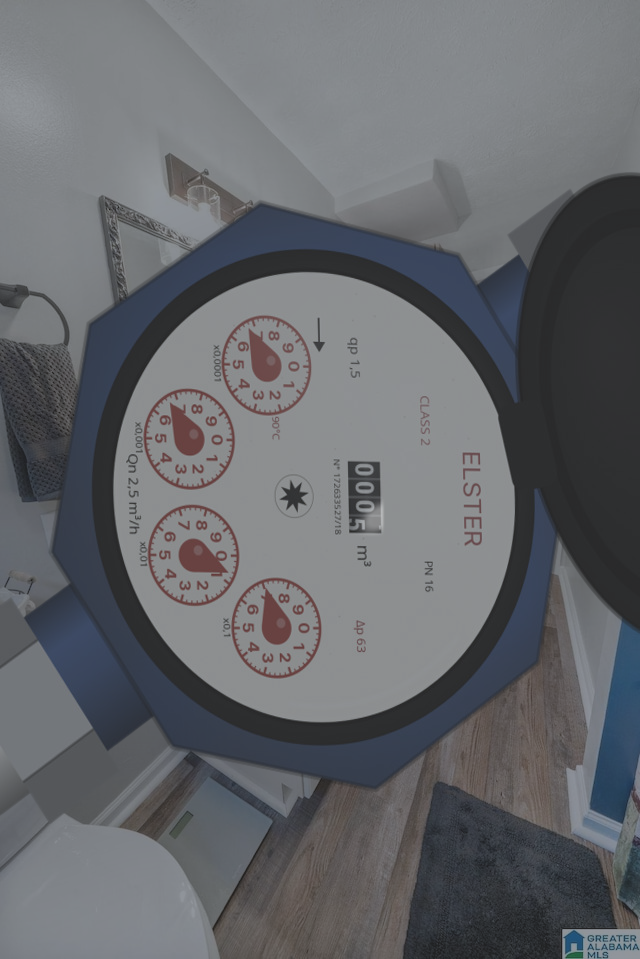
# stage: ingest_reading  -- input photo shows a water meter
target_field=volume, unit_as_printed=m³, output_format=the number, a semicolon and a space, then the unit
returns 4.7066; m³
